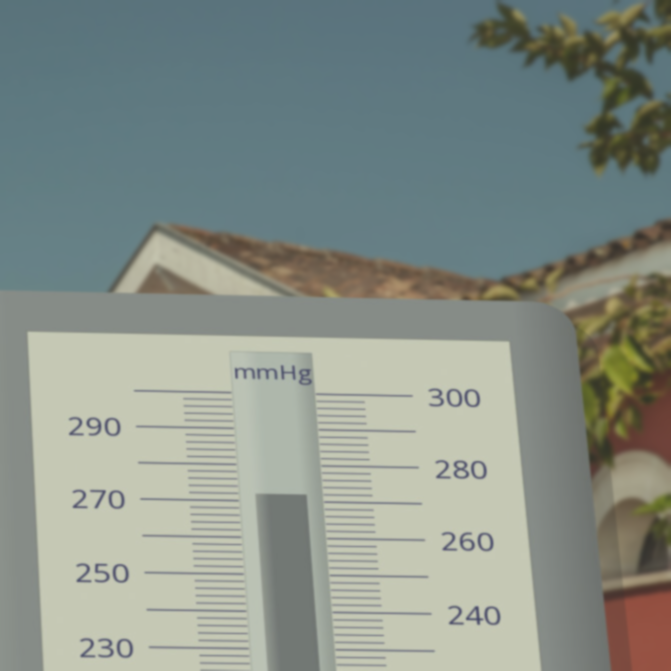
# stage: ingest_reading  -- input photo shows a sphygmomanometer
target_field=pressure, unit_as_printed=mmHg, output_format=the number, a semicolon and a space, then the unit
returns 272; mmHg
